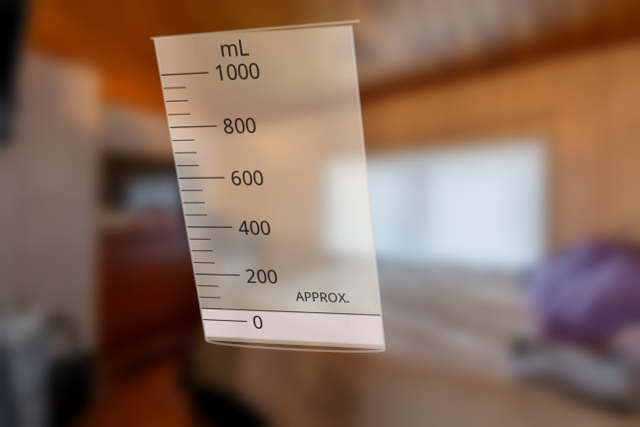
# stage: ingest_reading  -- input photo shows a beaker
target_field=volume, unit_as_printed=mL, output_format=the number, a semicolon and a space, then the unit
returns 50; mL
